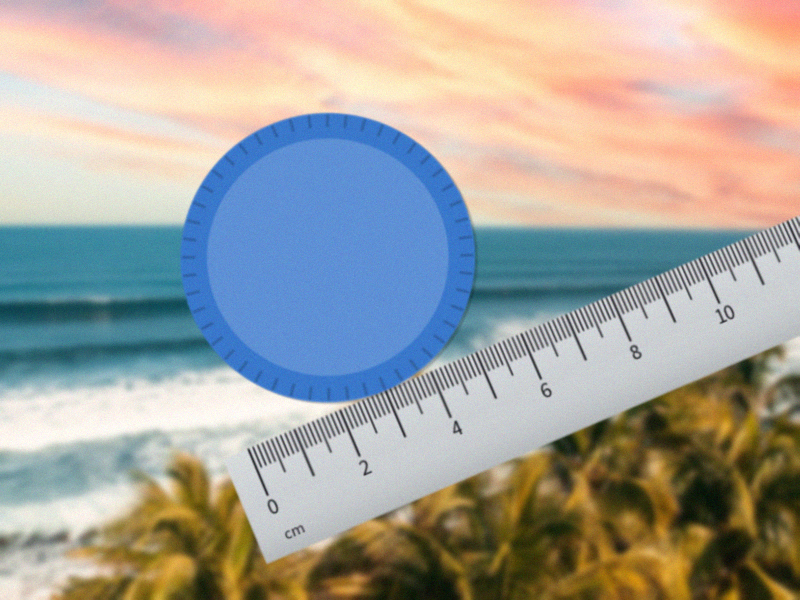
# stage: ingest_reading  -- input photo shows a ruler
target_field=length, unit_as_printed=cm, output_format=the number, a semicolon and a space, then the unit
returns 6; cm
